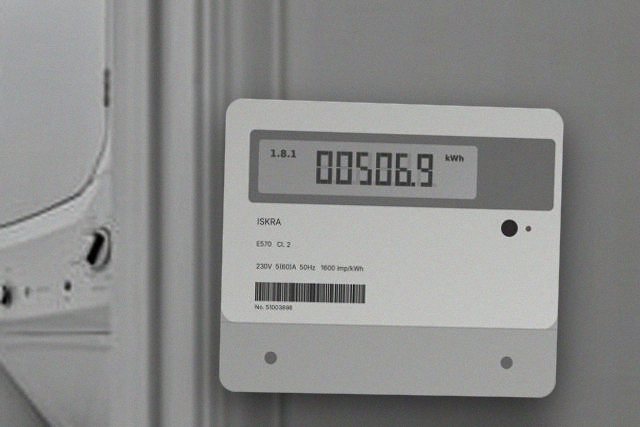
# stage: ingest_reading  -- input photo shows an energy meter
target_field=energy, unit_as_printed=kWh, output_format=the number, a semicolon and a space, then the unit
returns 506.9; kWh
